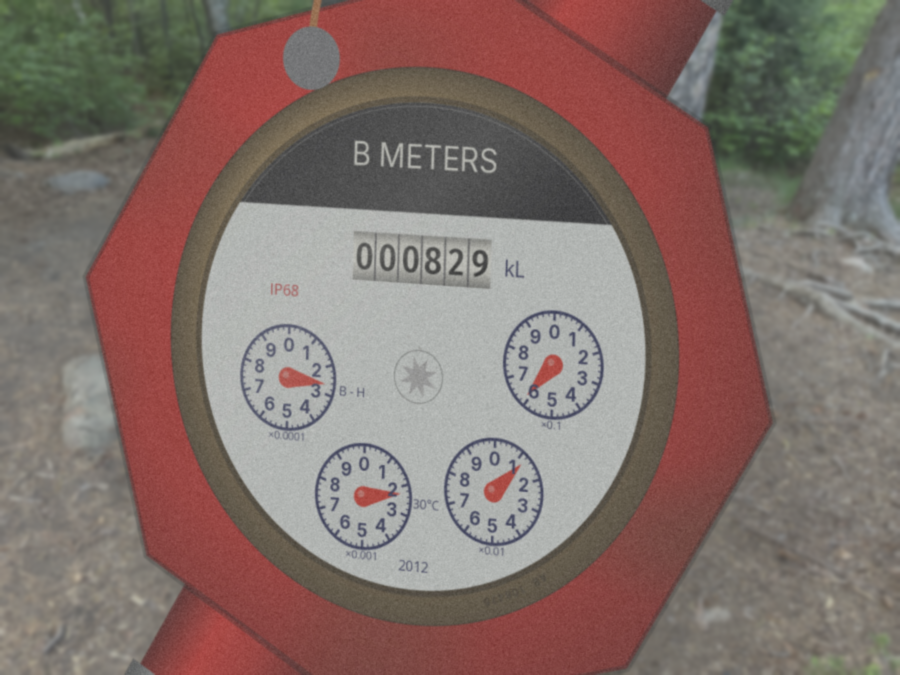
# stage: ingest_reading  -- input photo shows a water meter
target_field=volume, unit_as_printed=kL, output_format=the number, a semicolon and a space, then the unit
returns 829.6122; kL
